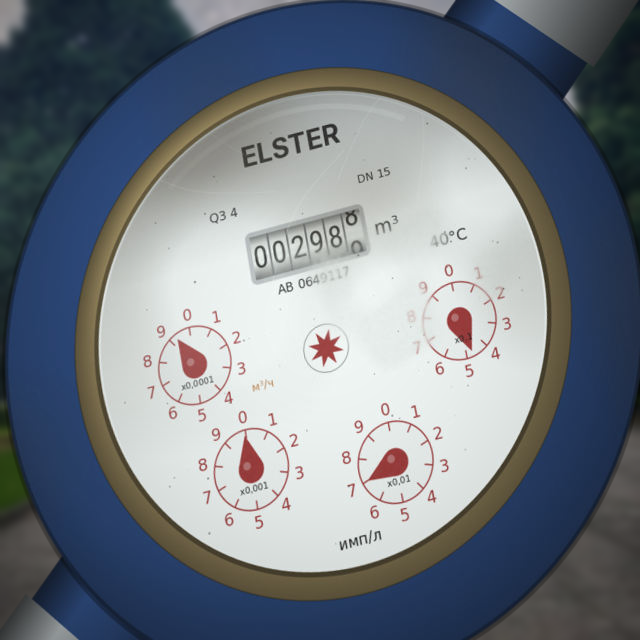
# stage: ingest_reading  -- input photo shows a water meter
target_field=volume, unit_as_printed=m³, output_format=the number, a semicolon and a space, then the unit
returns 2988.4699; m³
